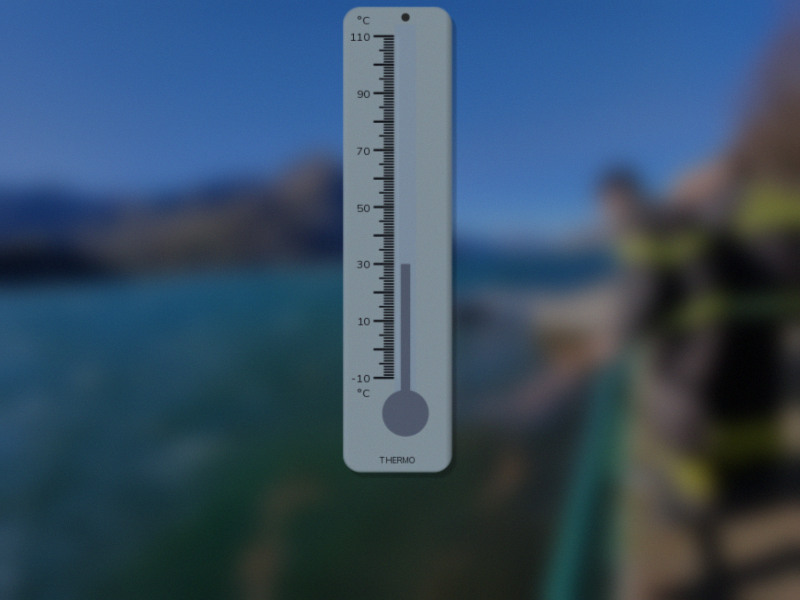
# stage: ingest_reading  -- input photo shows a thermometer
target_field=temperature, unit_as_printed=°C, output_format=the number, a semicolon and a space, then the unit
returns 30; °C
